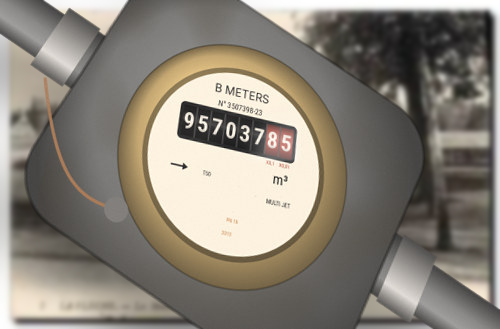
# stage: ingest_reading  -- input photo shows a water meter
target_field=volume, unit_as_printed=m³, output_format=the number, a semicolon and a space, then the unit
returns 957037.85; m³
